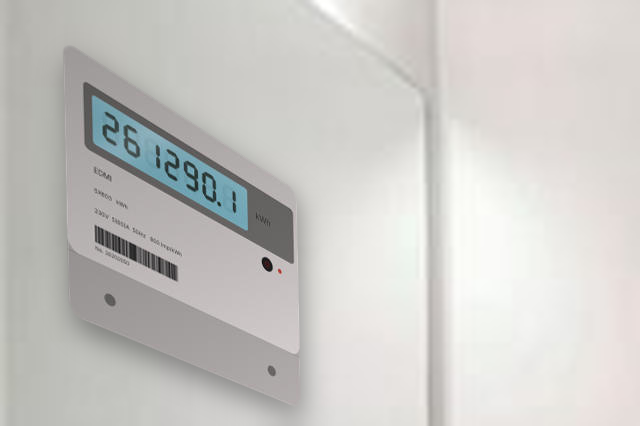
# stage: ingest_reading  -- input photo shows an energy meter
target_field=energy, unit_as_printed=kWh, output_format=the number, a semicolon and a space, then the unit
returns 261290.1; kWh
